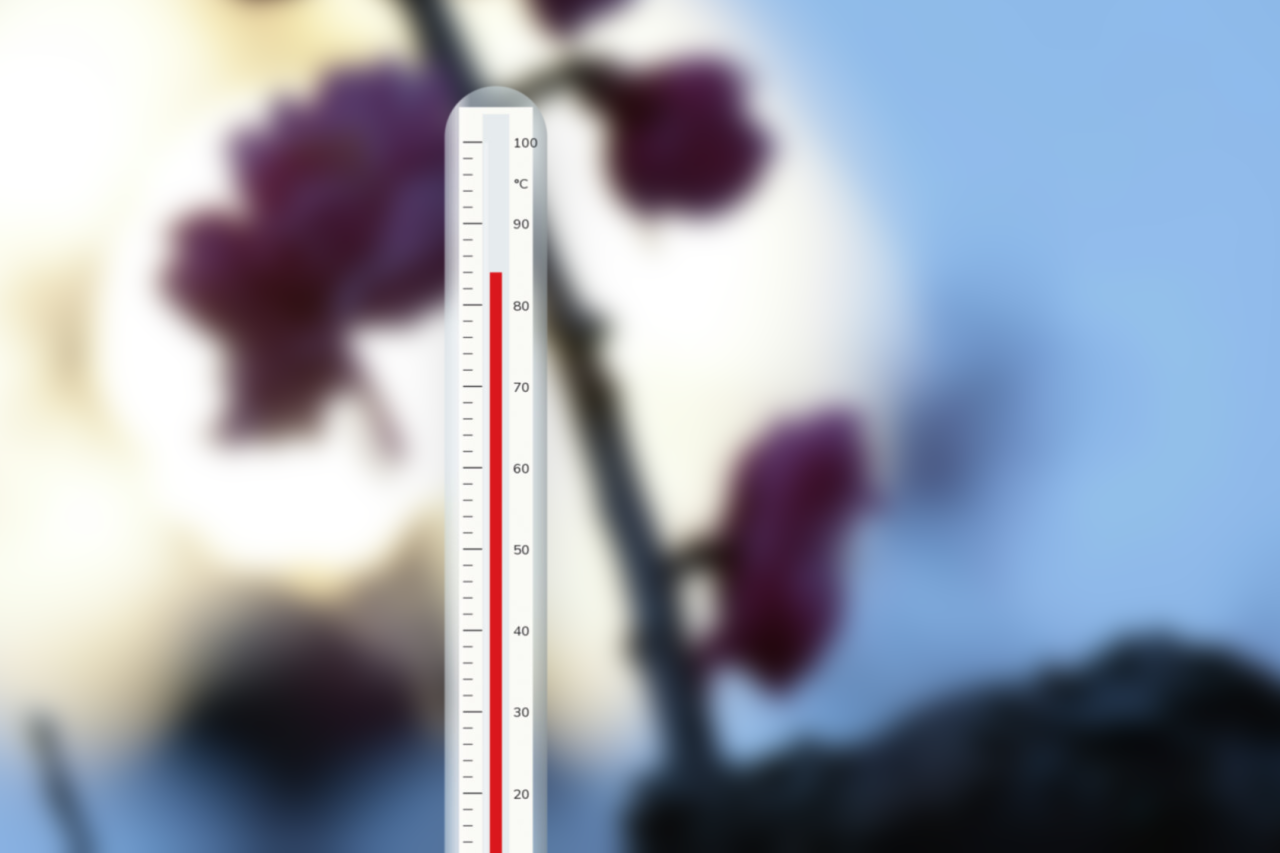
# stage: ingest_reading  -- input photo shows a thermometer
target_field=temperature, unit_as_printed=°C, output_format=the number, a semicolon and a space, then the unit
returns 84; °C
